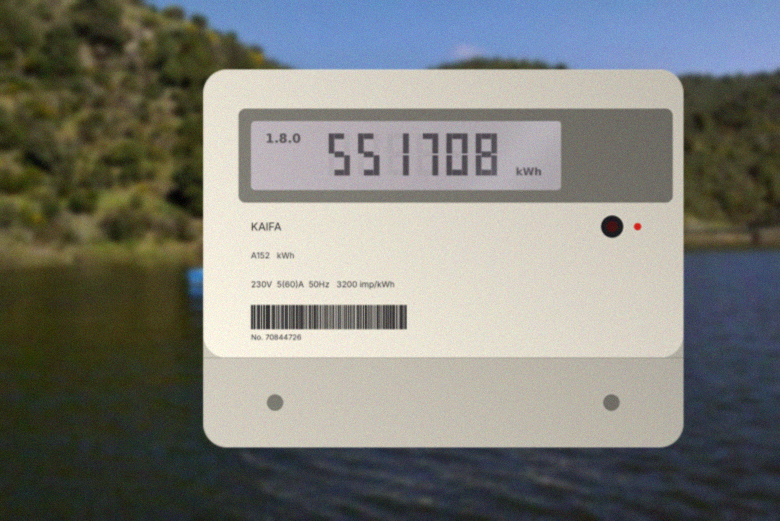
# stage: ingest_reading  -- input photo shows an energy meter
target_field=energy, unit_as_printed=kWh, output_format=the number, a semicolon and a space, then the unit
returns 551708; kWh
